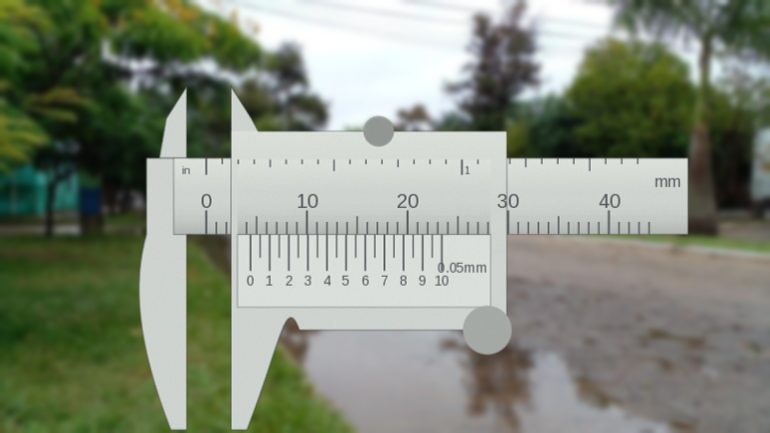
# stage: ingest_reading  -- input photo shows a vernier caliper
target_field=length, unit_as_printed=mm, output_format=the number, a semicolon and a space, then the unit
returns 4.4; mm
